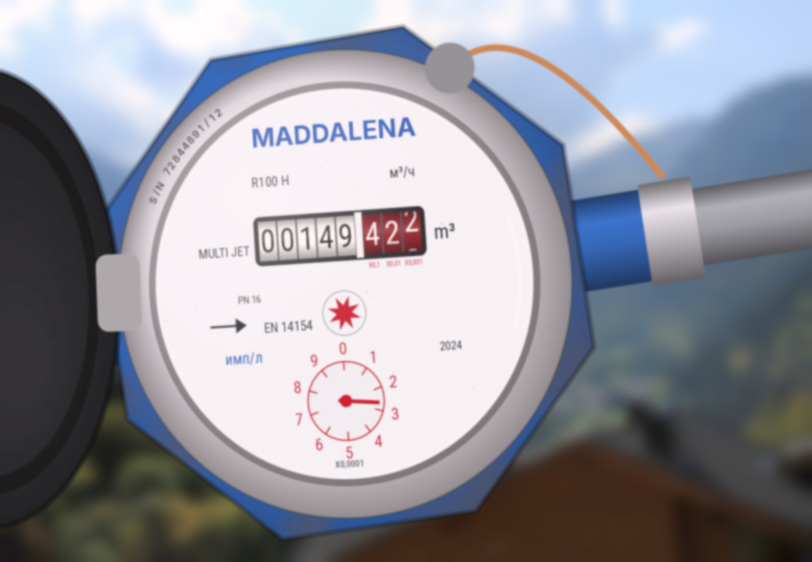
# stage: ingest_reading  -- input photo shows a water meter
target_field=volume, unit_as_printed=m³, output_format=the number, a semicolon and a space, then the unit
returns 149.4222; m³
